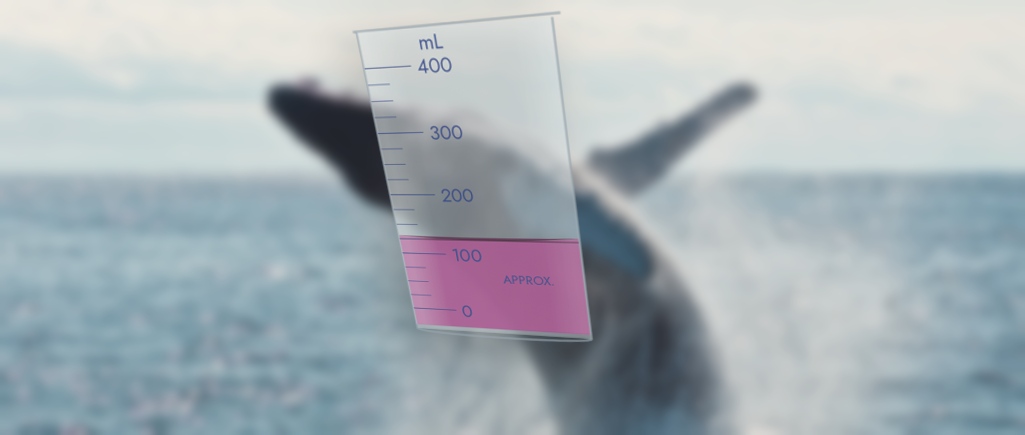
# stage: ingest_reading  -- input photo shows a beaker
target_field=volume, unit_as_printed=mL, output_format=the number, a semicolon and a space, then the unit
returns 125; mL
